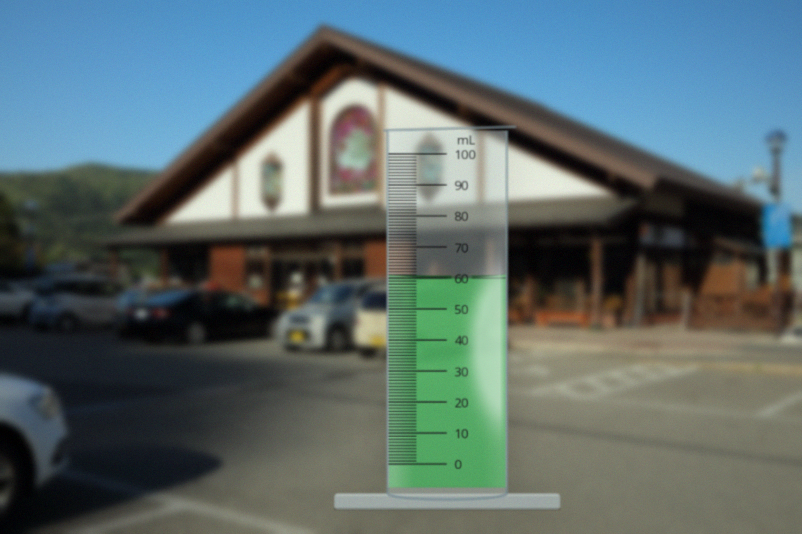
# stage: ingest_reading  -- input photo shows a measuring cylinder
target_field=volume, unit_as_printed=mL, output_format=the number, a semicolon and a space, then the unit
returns 60; mL
